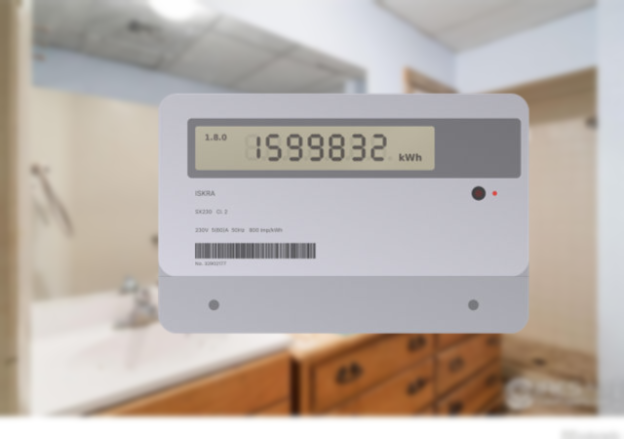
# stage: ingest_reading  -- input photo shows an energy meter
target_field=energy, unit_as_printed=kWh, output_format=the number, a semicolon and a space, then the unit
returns 1599832; kWh
